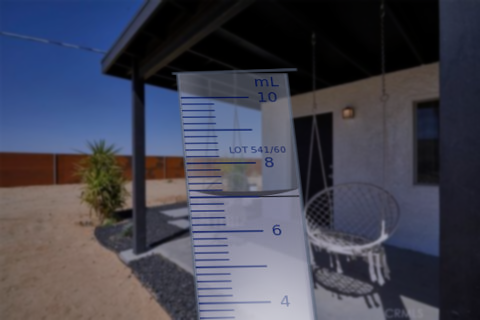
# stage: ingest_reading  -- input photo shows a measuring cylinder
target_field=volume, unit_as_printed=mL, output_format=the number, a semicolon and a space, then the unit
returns 7; mL
